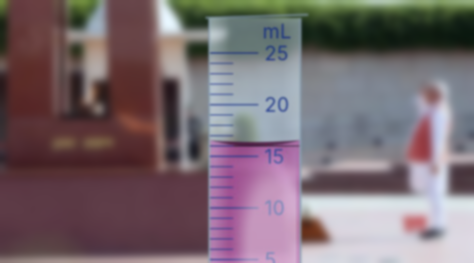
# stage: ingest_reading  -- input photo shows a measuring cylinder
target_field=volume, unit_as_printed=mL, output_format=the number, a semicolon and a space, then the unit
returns 16; mL
